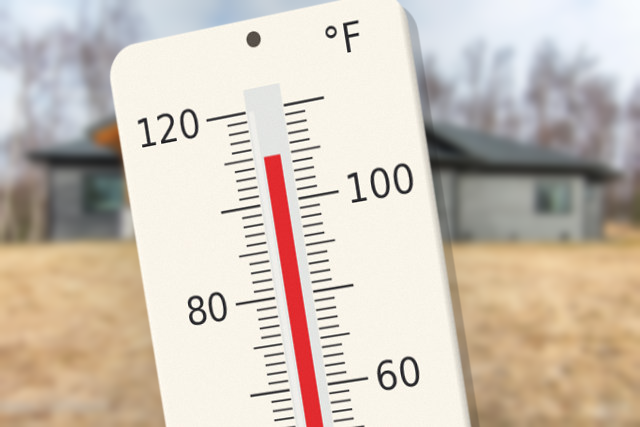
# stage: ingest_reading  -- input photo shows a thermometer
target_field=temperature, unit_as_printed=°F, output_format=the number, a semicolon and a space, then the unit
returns 110; °F
